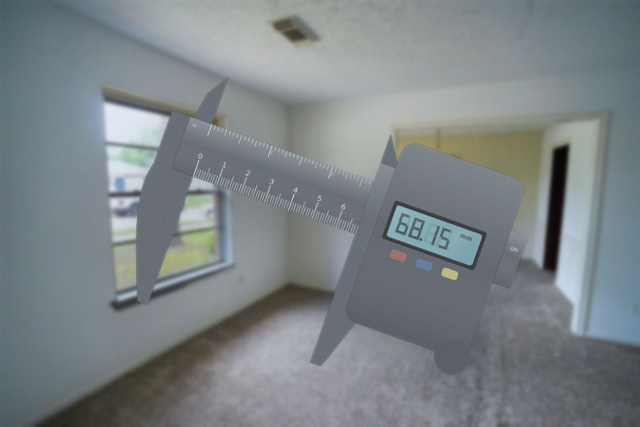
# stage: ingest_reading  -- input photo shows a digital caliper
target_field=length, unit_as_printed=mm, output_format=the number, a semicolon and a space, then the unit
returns 68.15; mm
